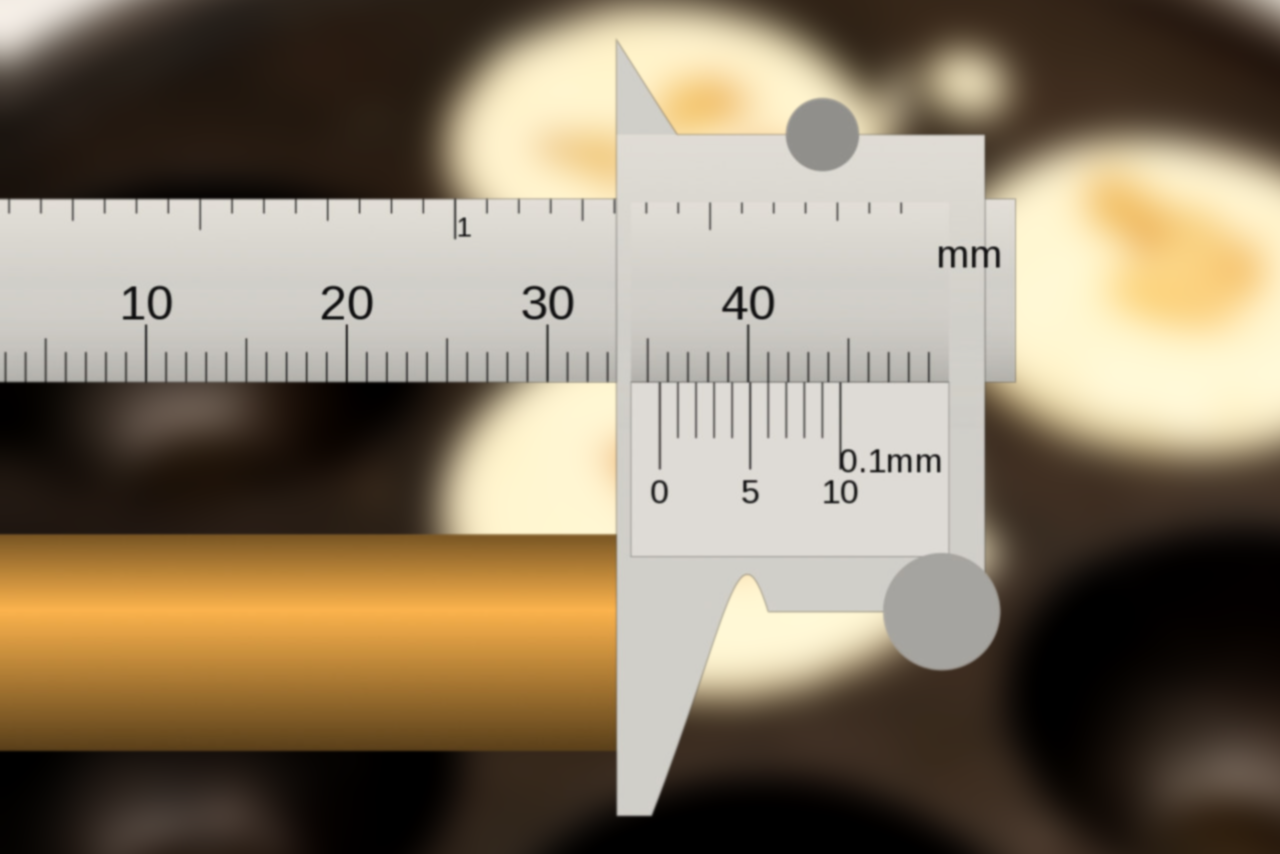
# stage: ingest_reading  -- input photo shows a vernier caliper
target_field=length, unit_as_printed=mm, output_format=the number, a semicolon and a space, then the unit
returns 35.6; mm
